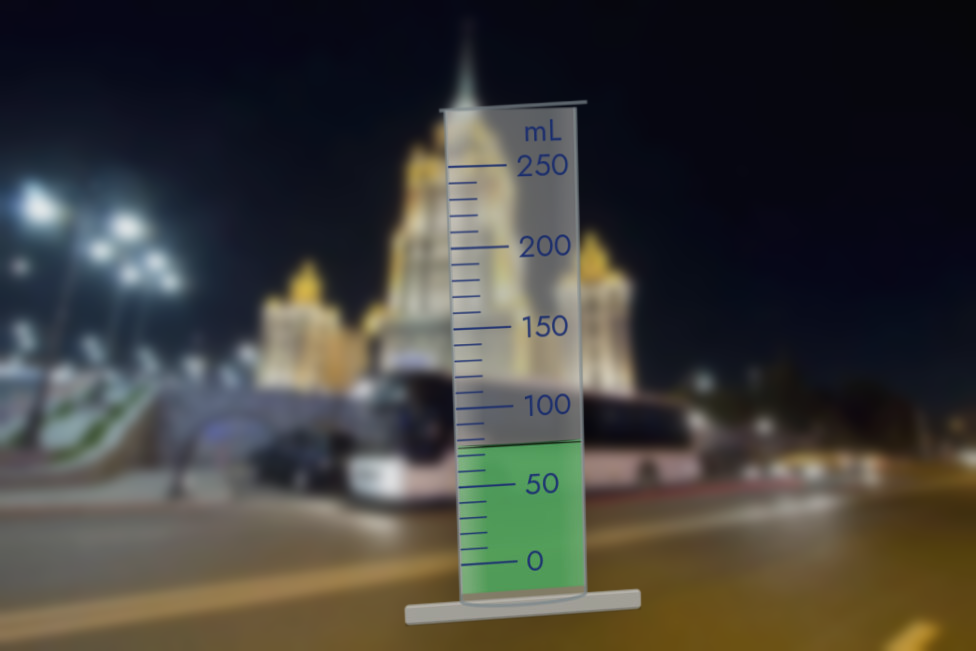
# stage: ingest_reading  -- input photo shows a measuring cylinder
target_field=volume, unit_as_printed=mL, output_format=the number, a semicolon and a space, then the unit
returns 75; mL
